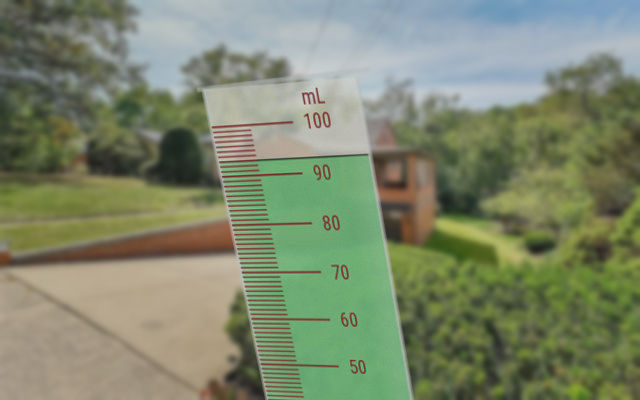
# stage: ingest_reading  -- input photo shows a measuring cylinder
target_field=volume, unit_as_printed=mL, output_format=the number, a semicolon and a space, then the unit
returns 93; mL
